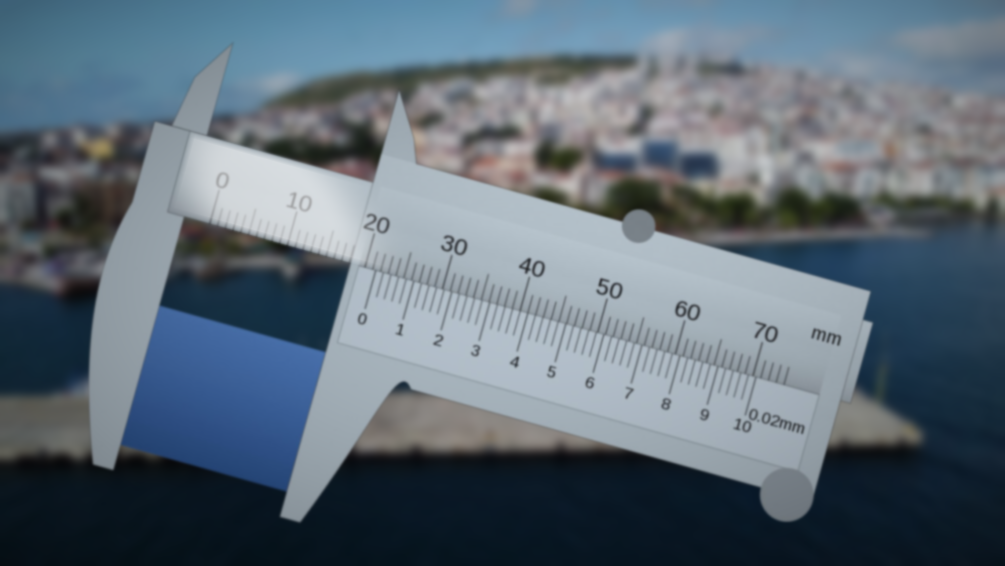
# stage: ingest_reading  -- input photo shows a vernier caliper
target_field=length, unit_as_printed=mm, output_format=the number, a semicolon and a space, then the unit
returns 21.4; mm
